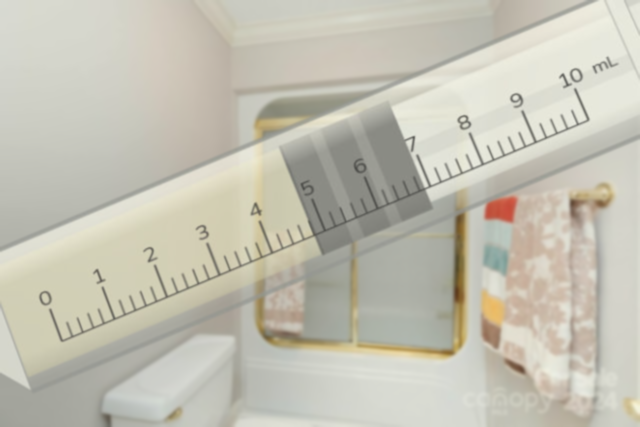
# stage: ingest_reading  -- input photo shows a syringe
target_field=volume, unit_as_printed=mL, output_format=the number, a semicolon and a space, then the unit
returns 4.8; mL
